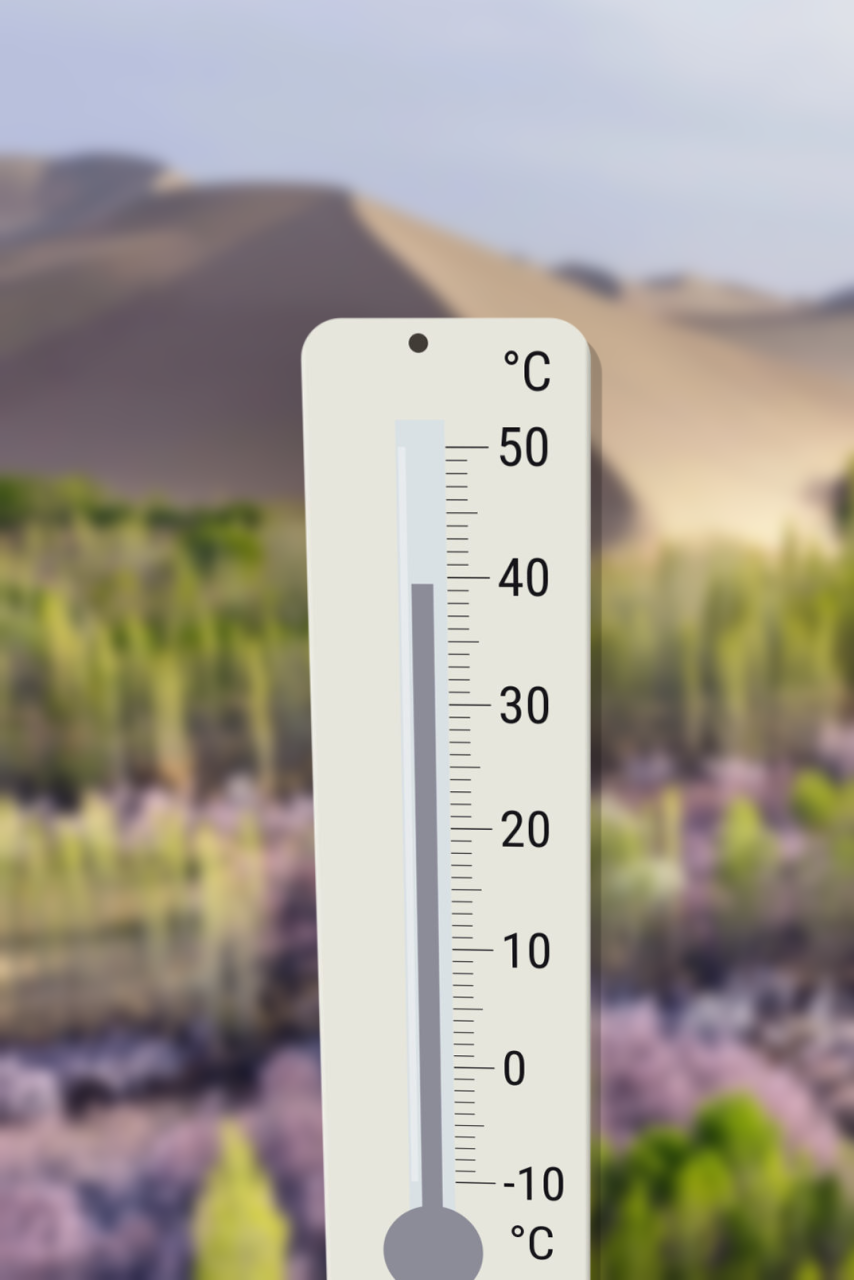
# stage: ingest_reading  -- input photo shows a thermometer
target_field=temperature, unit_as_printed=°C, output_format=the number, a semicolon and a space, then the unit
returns 39.5; °C
